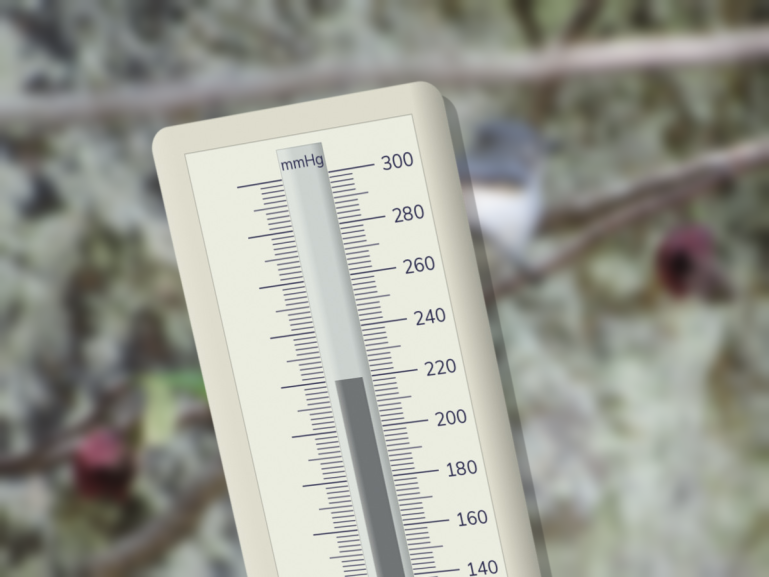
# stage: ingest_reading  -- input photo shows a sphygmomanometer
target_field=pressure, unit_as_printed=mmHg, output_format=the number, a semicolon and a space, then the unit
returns 220; mmHg
